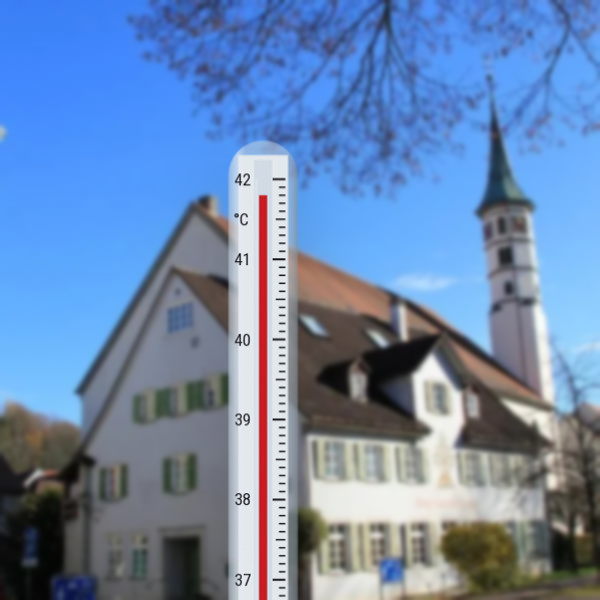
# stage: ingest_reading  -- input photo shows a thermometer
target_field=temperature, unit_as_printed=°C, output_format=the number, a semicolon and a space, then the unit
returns 41.8; °C
